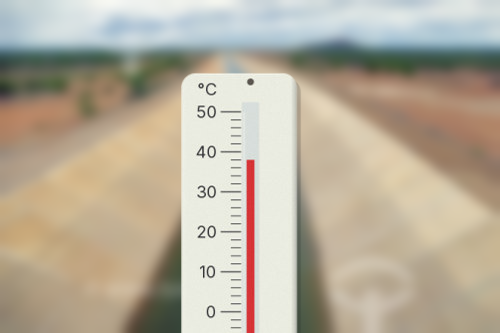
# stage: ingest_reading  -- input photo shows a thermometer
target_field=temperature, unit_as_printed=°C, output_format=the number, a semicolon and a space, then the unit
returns 38; °C
